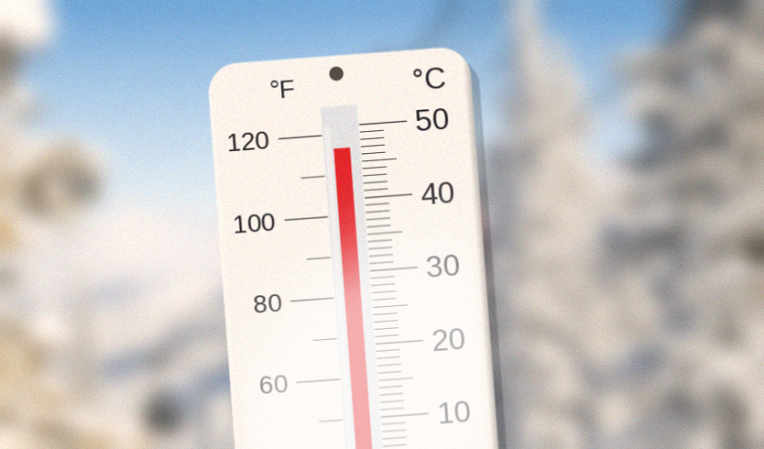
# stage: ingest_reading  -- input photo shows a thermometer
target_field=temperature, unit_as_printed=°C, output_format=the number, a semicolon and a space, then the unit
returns 47; °C
